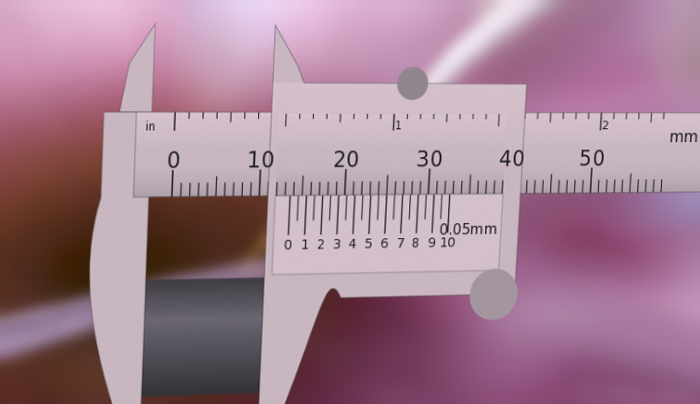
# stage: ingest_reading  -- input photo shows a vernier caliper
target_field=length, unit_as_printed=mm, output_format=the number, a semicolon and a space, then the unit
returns 13.6; mm
